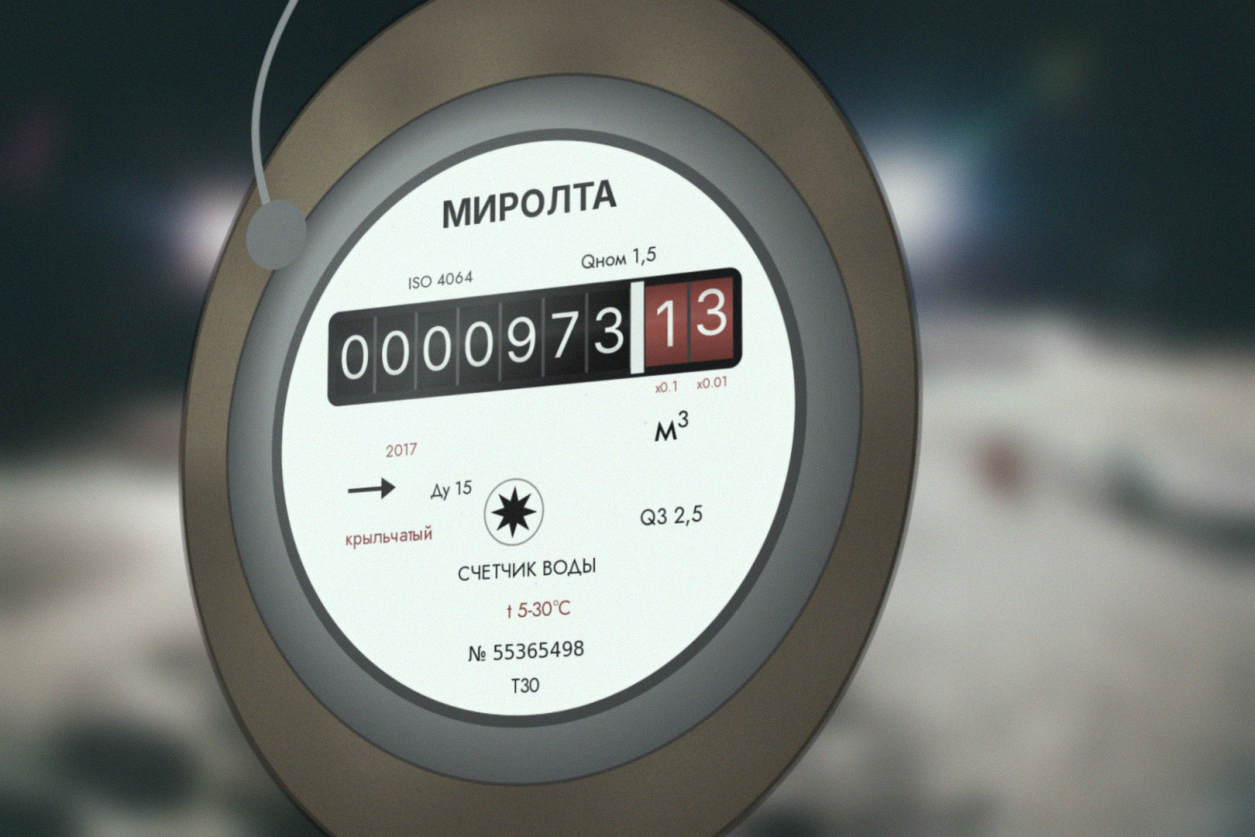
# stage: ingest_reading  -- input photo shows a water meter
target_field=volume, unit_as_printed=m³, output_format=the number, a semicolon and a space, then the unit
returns 973.13; m³
